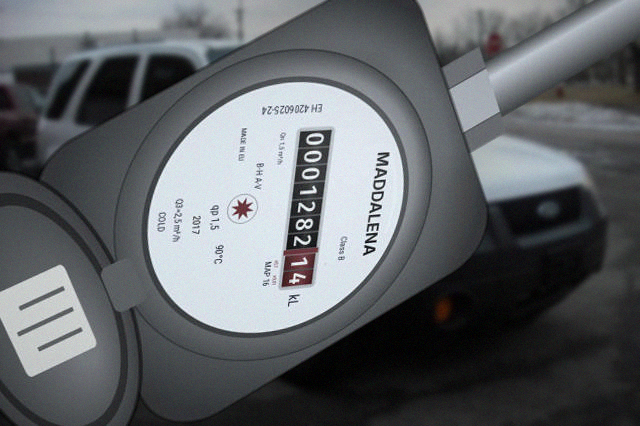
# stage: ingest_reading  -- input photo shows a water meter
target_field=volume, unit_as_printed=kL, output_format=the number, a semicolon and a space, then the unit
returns 1282.14; kL
